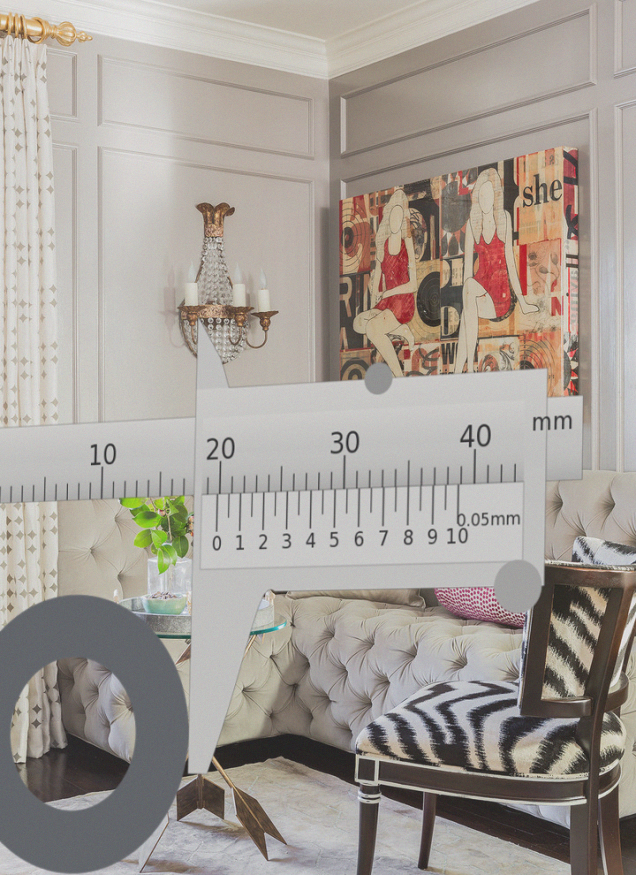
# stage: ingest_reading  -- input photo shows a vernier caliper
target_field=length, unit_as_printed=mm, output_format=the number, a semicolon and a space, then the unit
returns 19.8; mm
